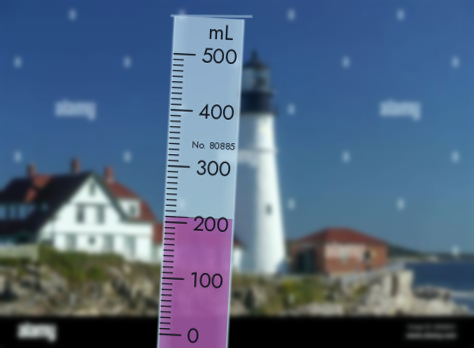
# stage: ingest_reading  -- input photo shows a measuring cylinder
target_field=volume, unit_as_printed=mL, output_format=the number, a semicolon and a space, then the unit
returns 210; mL
